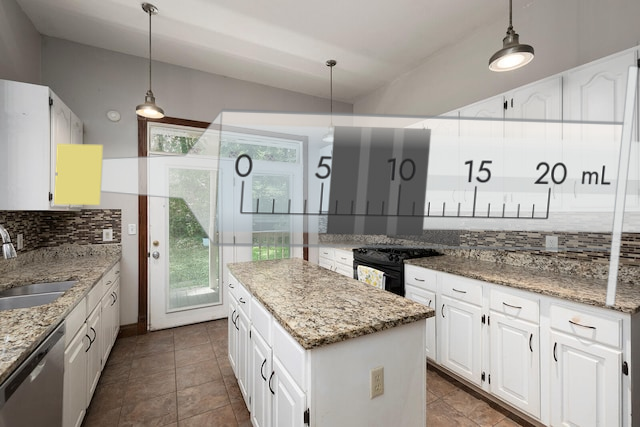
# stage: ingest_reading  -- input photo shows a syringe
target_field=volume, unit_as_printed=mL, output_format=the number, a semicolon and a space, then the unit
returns 5.5; mL
